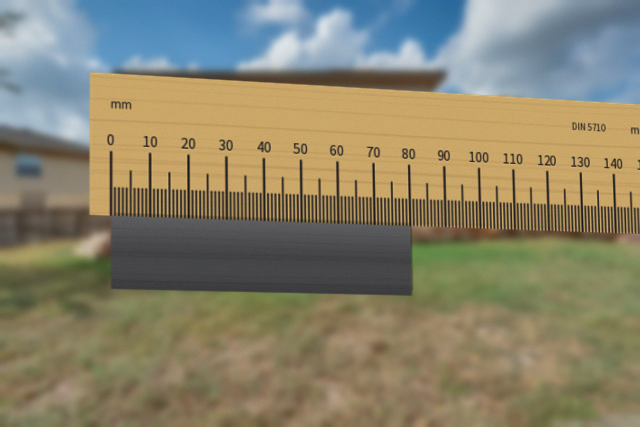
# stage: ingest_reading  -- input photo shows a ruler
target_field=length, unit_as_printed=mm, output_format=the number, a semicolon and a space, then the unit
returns 80; mm
